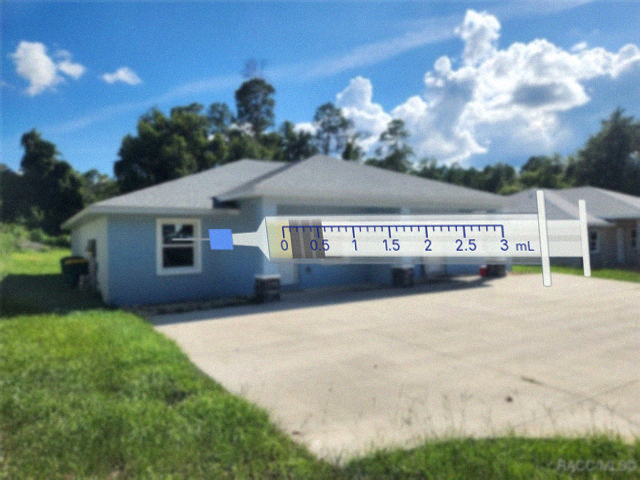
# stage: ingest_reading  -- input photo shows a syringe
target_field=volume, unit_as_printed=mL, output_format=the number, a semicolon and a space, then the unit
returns 0.1; mL
